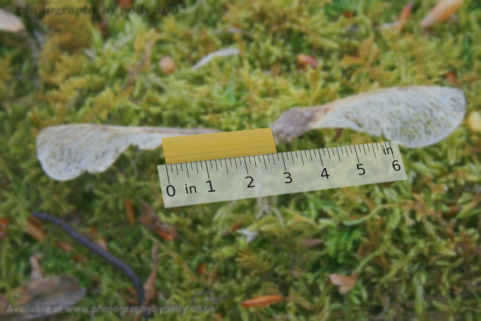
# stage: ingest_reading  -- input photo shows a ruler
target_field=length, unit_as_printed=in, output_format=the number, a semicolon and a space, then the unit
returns 2.875; in
